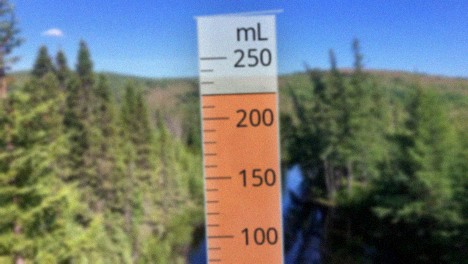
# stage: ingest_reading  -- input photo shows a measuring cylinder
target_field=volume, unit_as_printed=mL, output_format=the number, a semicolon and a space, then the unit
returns 220; mL
